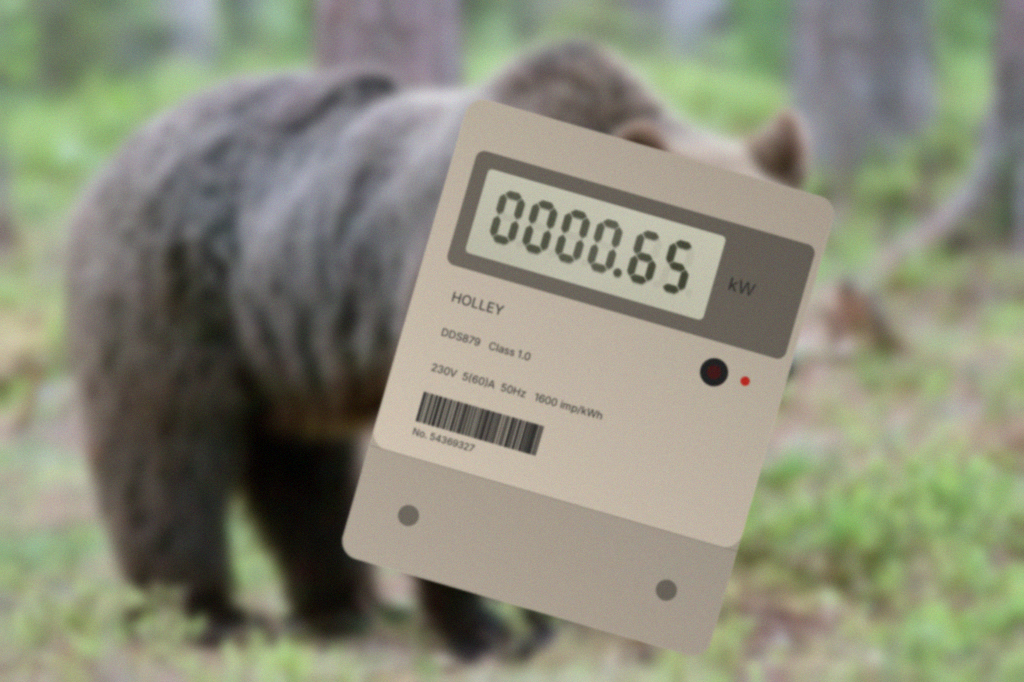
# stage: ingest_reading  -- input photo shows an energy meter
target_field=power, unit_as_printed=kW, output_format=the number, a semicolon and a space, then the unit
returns 0.65; kW
